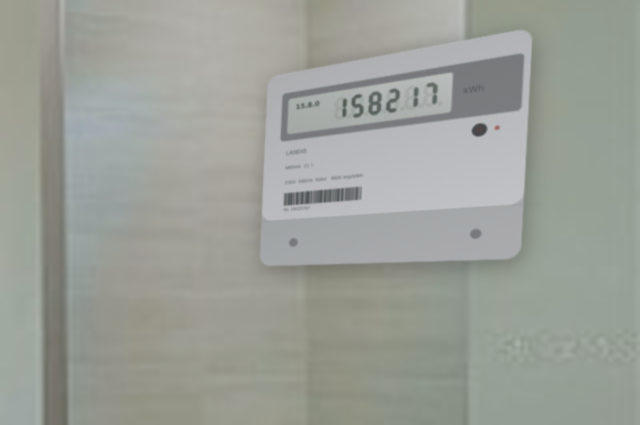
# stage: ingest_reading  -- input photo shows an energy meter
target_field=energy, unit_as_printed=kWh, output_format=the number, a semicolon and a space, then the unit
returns 158217; kWh
